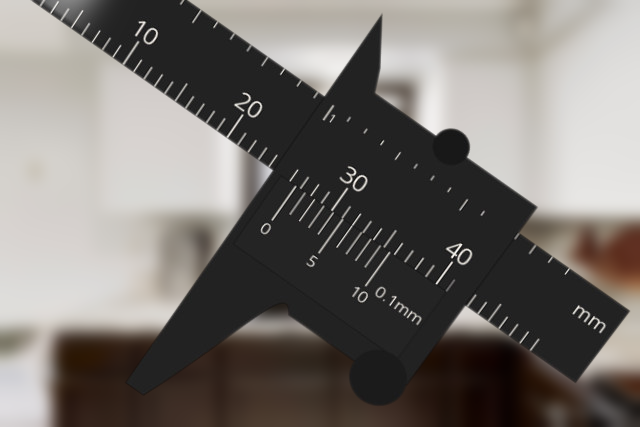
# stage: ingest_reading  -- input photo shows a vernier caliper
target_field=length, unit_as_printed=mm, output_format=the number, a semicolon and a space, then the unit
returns 26.6; mm
